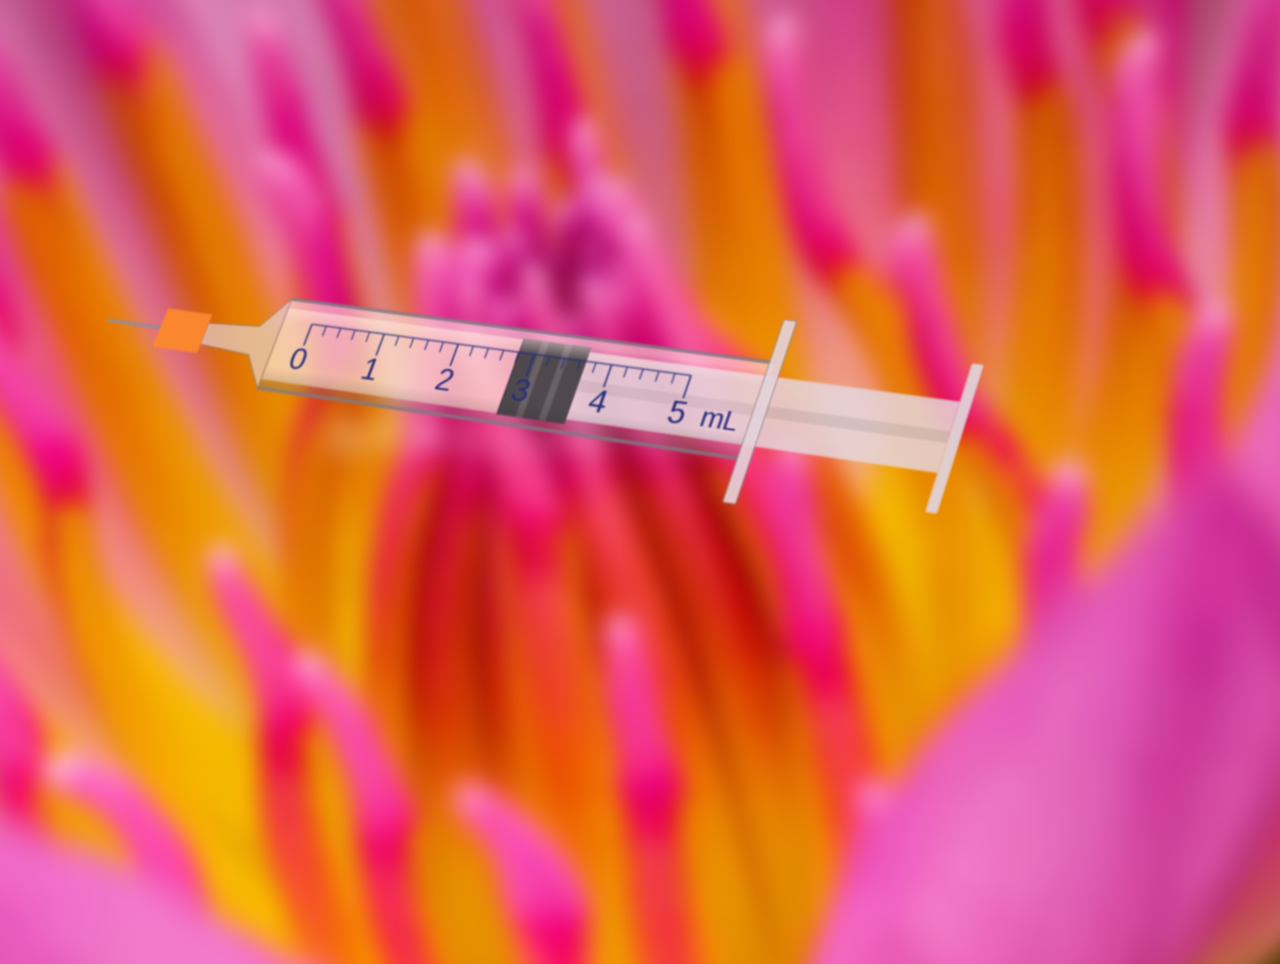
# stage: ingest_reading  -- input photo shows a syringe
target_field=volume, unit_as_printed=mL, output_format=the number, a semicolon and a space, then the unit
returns 2.8; mL
